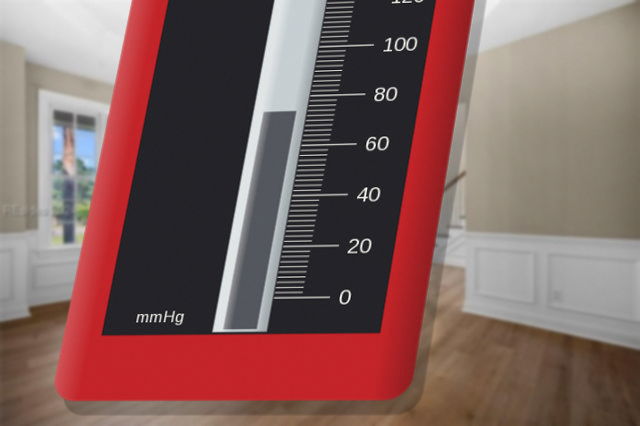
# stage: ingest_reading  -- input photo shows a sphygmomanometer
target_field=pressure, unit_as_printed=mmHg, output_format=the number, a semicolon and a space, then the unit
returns 74; mmHg
